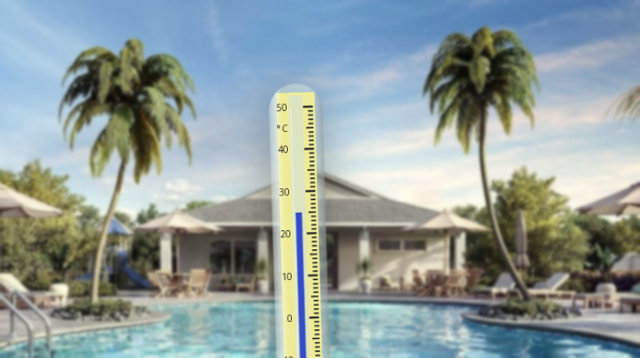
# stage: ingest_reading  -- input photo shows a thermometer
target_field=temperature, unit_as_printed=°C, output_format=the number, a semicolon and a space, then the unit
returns 25; °C
